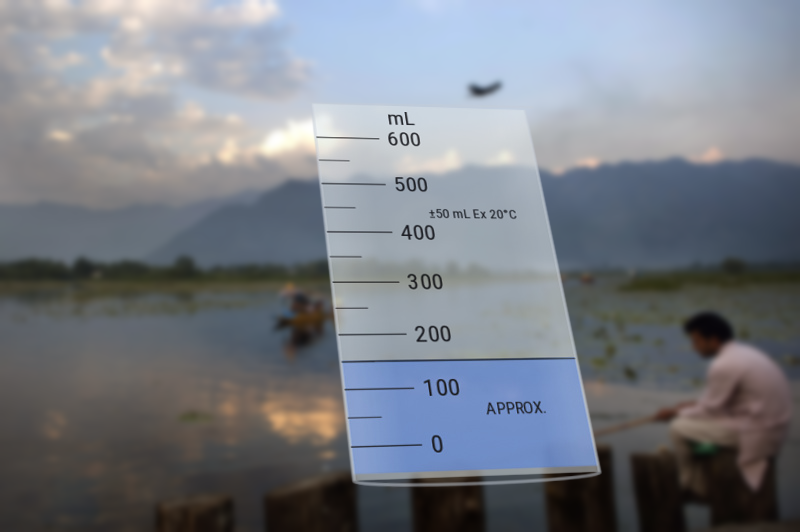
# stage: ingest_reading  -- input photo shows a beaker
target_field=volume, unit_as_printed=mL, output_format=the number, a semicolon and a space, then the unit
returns 150; mL
